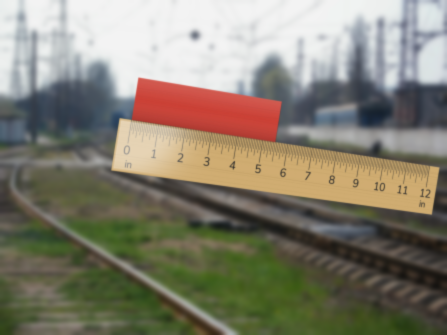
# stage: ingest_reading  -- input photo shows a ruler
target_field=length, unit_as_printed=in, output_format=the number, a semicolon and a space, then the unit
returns 5.5; in
